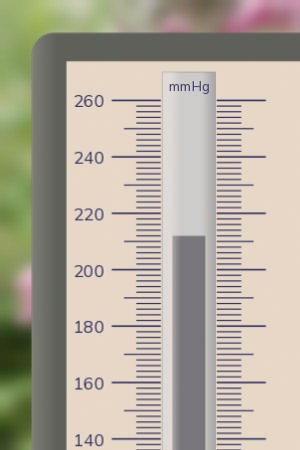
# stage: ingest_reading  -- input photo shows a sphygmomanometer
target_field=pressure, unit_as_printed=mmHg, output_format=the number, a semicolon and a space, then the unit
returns 212; mmHg
